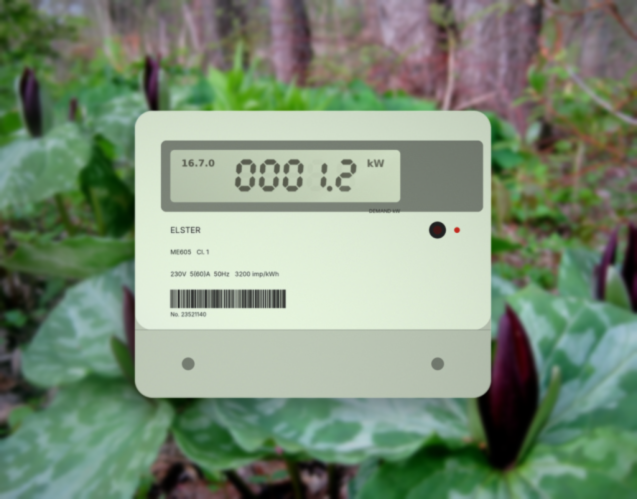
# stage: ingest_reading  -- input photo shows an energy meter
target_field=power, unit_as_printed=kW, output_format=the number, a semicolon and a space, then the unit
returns 1.2; kW
